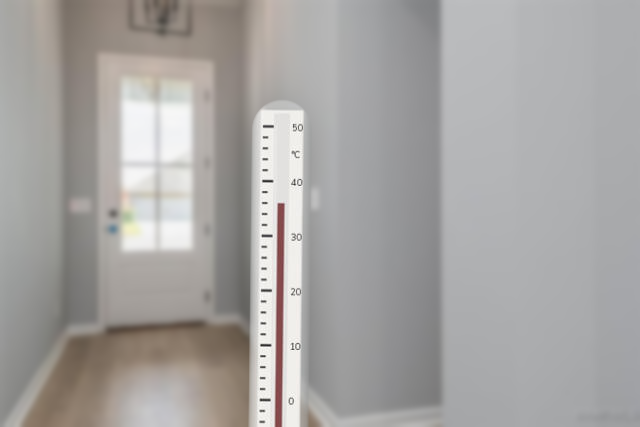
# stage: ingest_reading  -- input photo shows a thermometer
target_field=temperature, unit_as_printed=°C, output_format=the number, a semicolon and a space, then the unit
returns 36; °C
